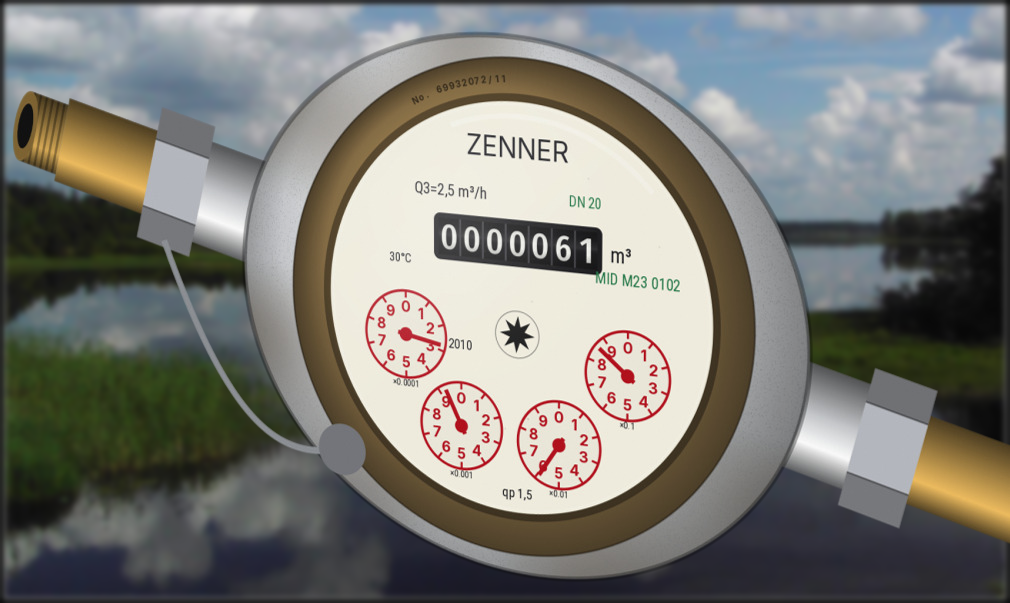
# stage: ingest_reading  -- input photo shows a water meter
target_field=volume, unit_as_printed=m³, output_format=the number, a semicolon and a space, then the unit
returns 61.8592; m³
